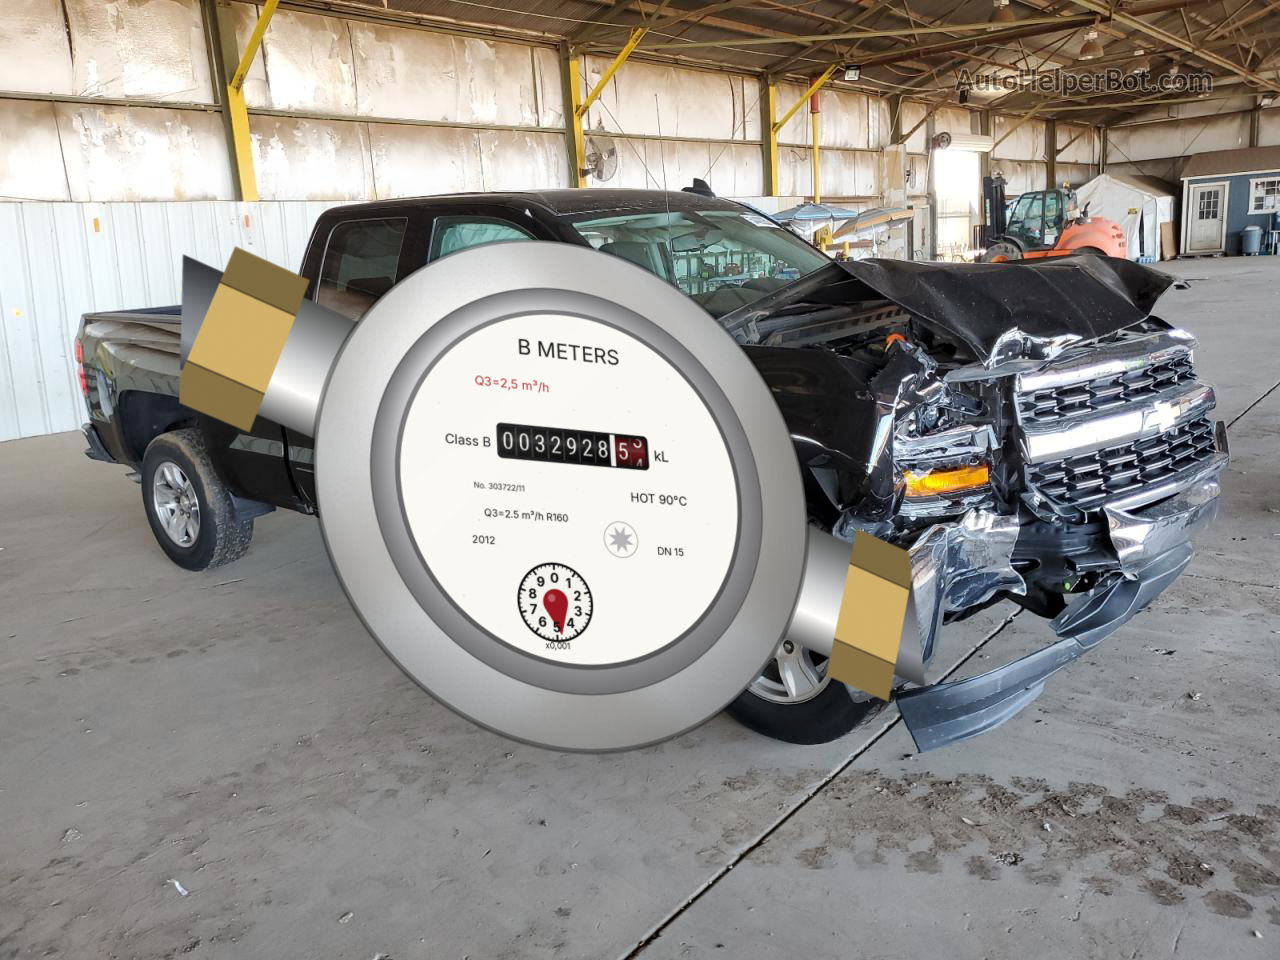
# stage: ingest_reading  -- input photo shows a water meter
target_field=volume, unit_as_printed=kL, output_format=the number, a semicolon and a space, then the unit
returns 32928.534; kL
